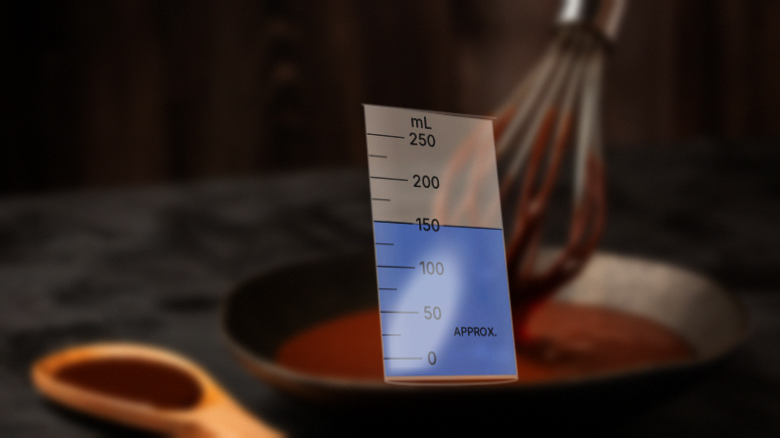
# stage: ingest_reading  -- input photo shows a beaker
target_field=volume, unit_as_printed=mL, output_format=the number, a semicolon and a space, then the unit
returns 150; mL
